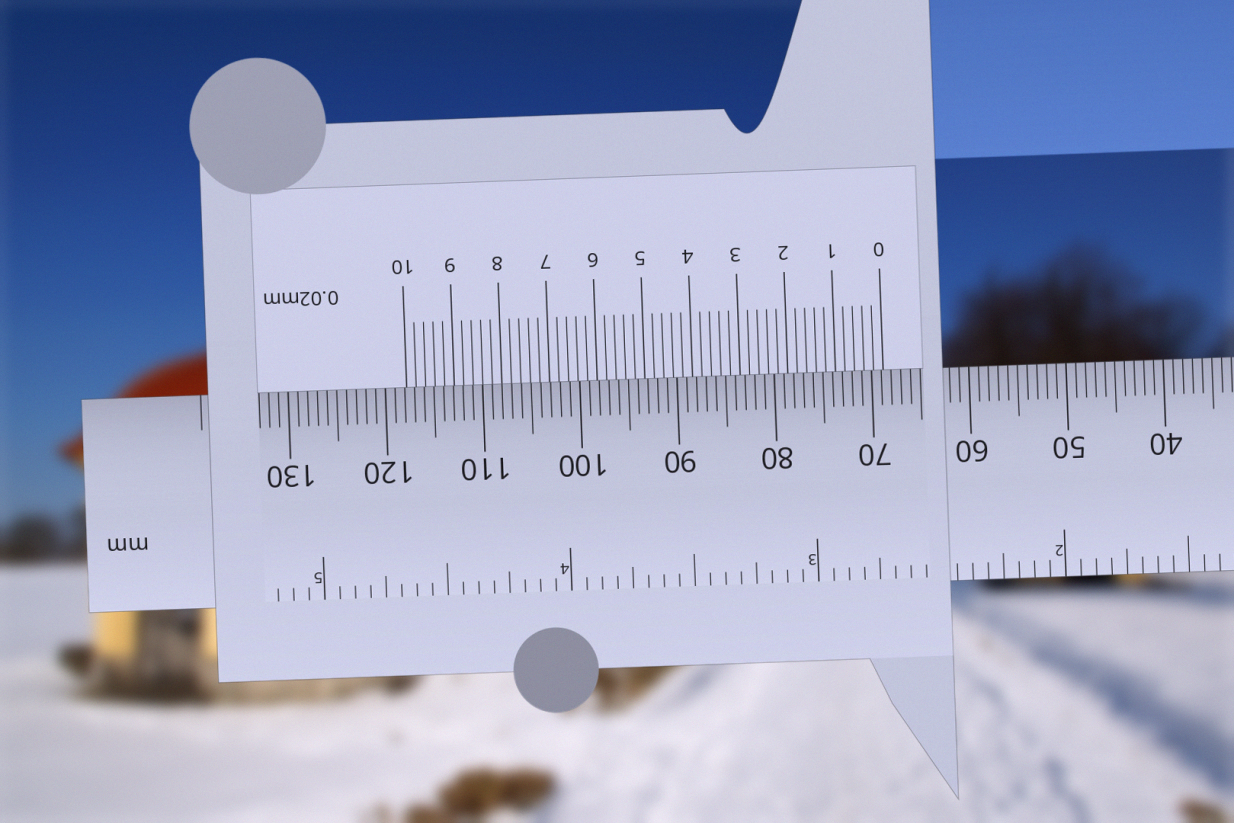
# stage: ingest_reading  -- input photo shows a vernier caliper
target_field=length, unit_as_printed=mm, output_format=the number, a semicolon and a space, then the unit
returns 68.8; mm
